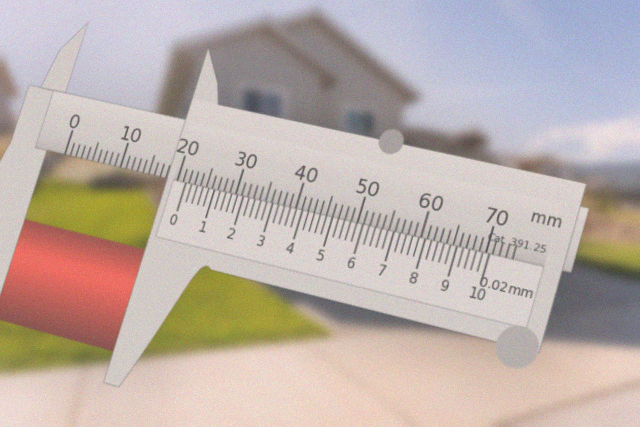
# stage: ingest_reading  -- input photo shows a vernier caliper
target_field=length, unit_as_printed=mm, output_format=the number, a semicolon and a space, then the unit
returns 21.5; mm
